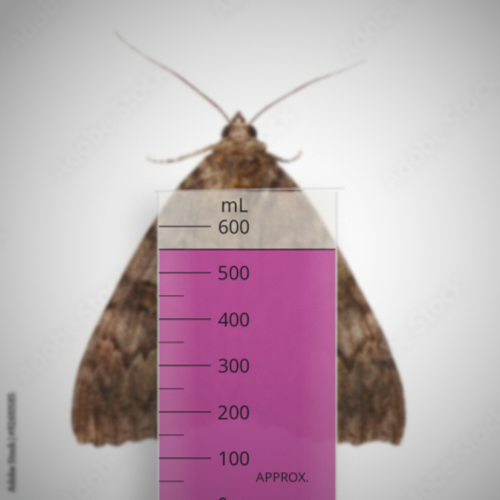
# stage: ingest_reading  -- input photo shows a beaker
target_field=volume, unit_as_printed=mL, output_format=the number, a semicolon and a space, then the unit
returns 550; mL
